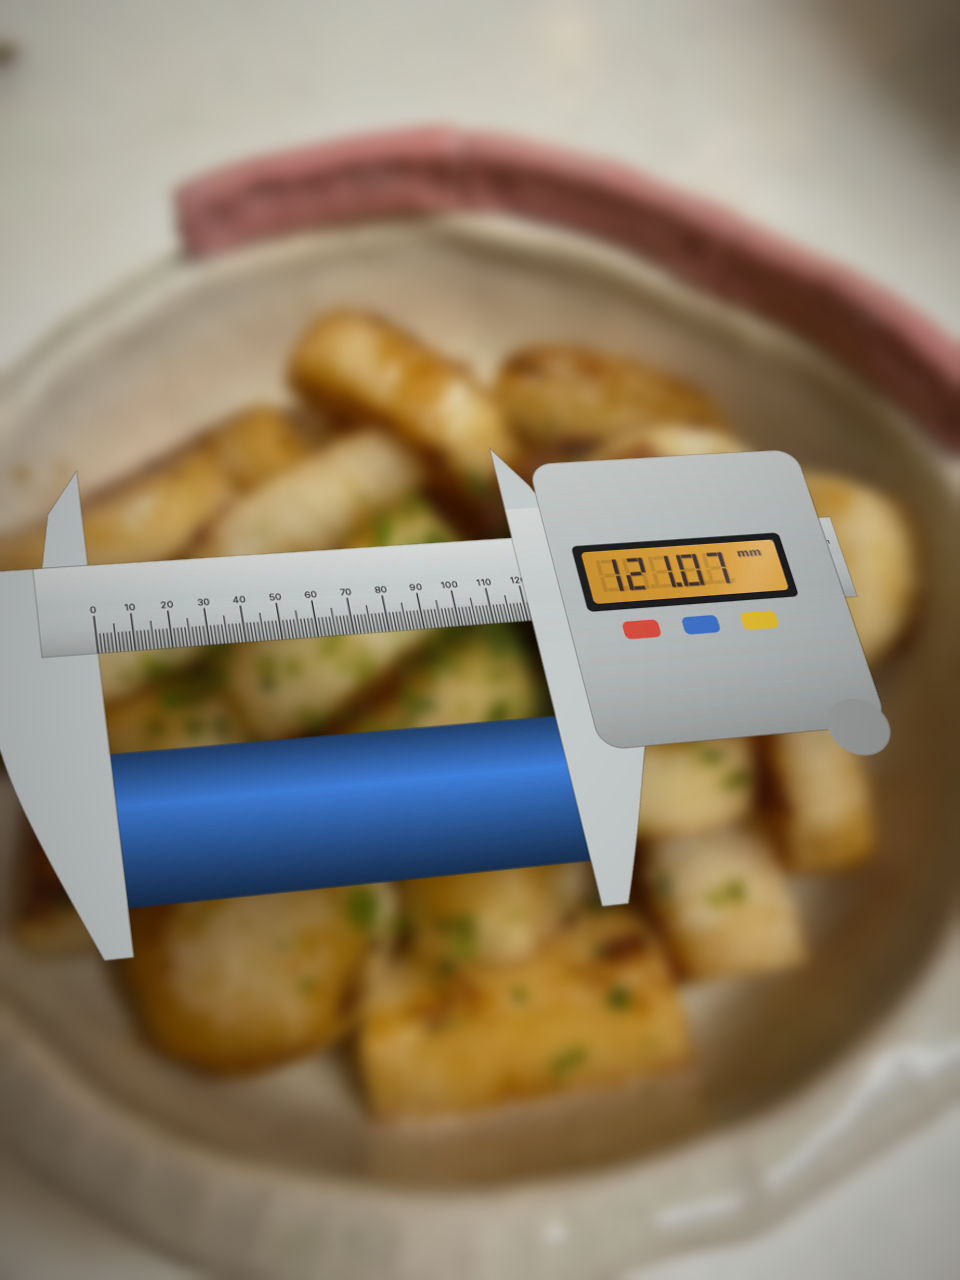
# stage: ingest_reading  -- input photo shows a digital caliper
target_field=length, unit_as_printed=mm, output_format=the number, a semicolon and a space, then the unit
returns 121.07; mm
